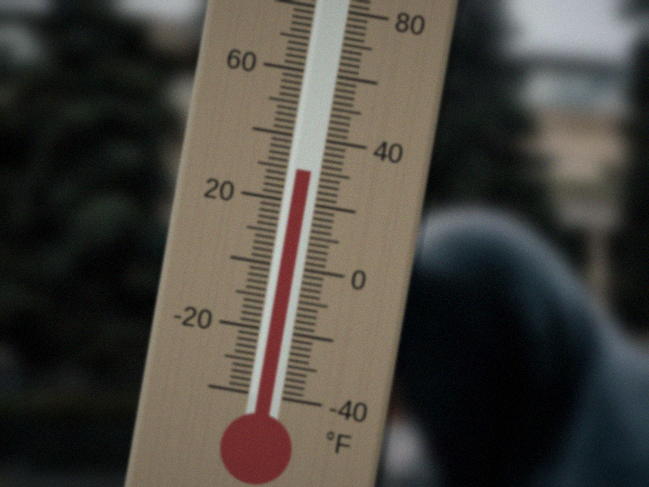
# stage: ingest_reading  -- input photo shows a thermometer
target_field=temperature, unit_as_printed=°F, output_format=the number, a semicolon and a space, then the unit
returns 30; °F
